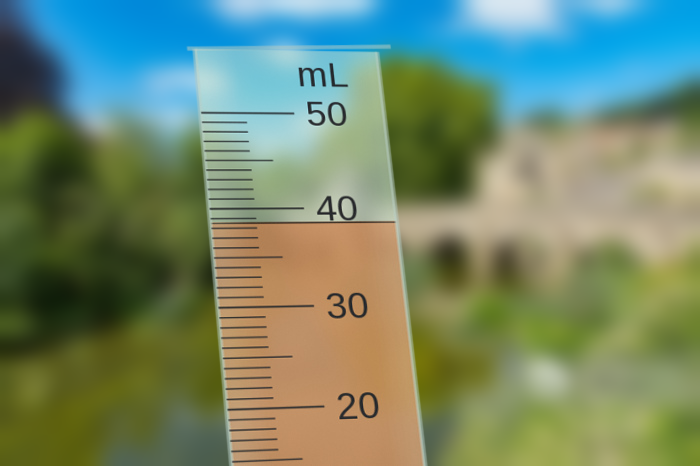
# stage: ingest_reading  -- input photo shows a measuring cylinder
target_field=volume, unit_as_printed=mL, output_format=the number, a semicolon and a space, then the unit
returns 38.5; mL
